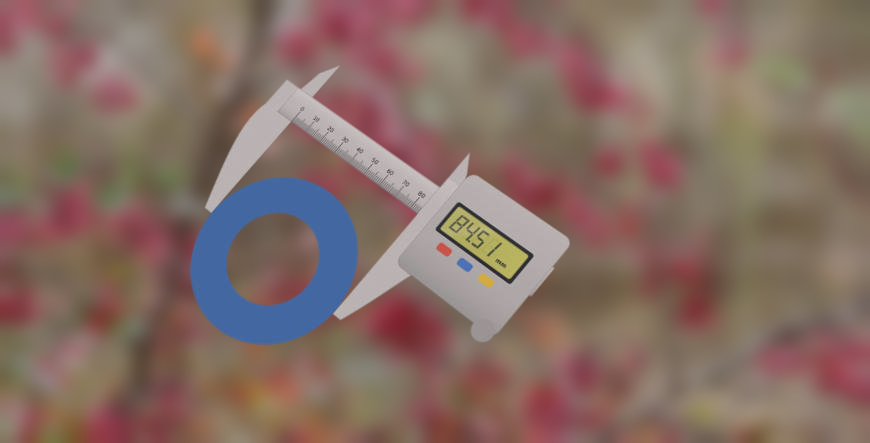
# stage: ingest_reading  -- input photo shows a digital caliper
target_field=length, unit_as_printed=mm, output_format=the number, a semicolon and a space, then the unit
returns 84.51; mm
